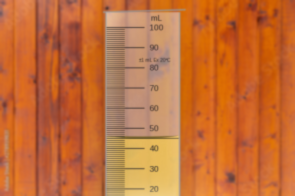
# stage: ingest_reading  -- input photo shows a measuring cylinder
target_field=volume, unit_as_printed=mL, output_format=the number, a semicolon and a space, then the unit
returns 45; mL
